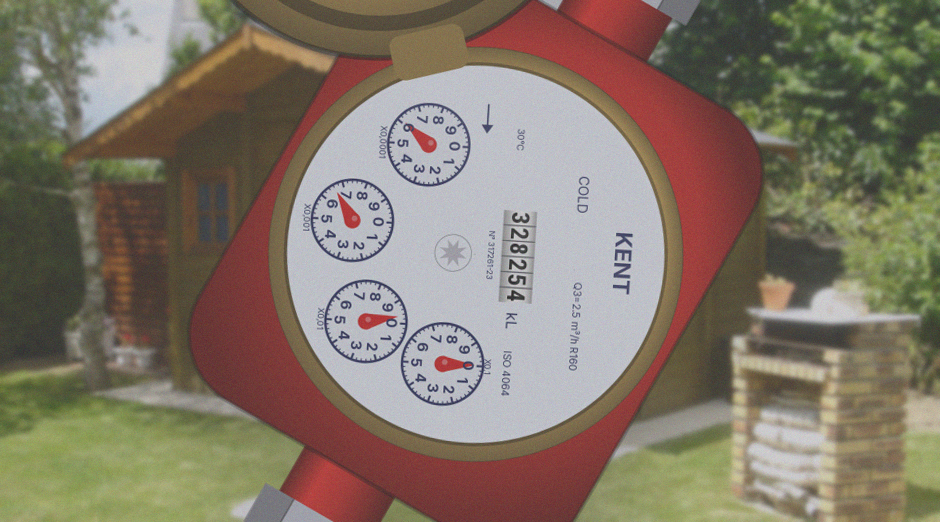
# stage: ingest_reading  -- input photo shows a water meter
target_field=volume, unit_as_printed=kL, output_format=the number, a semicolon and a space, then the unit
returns 328253.9966; kL
